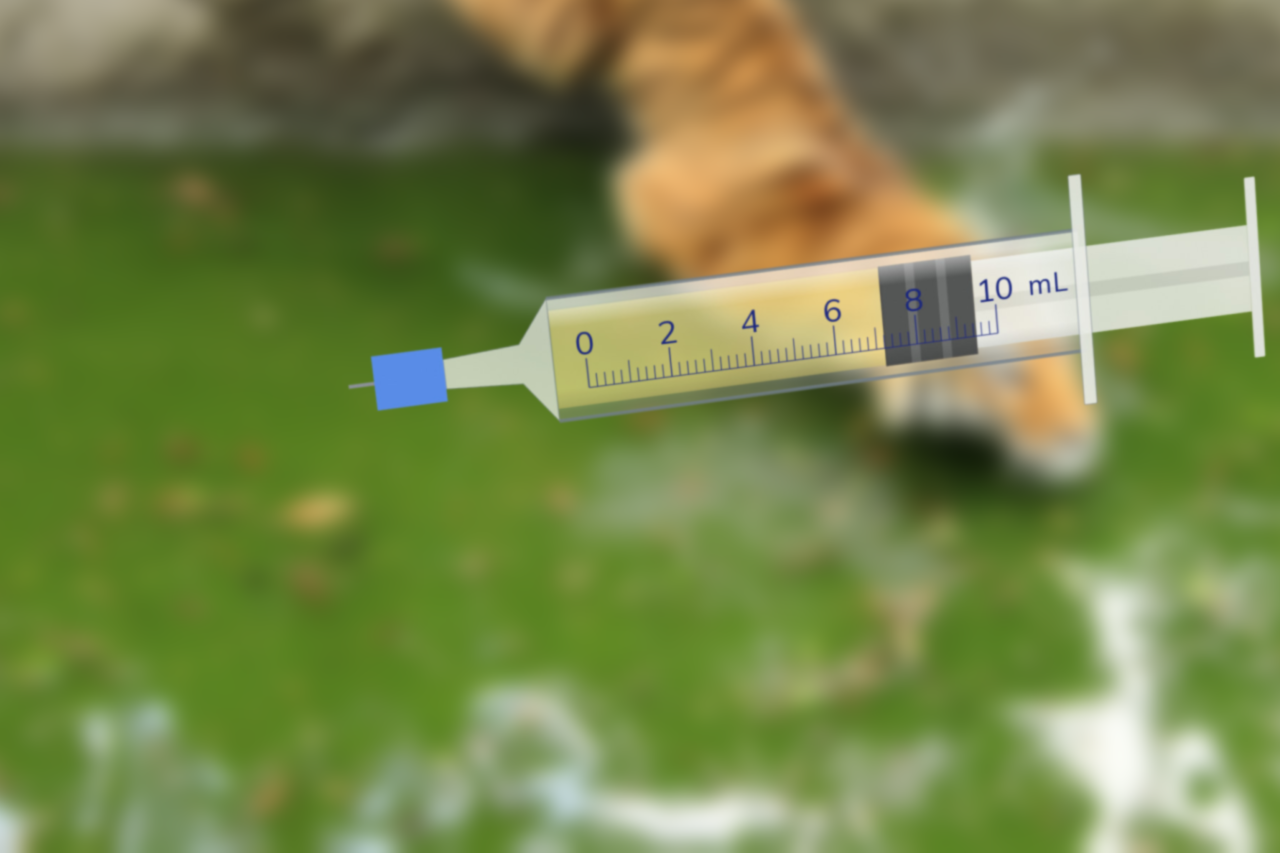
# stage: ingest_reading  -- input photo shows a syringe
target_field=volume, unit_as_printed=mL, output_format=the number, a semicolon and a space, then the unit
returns 7.2; mL
